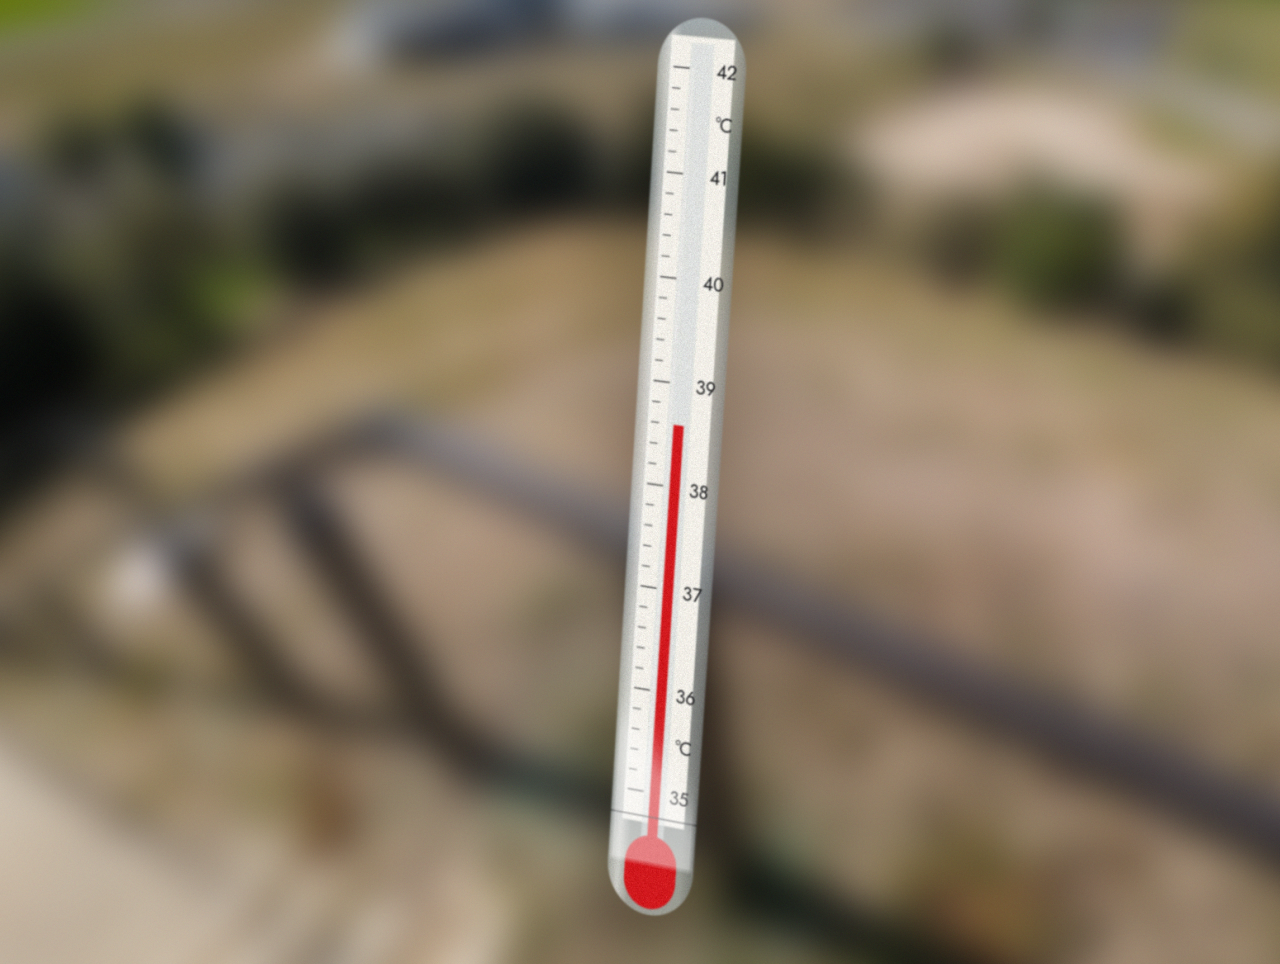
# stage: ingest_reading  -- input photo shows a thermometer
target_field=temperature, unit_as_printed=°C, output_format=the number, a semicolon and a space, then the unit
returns 38.6; °C
